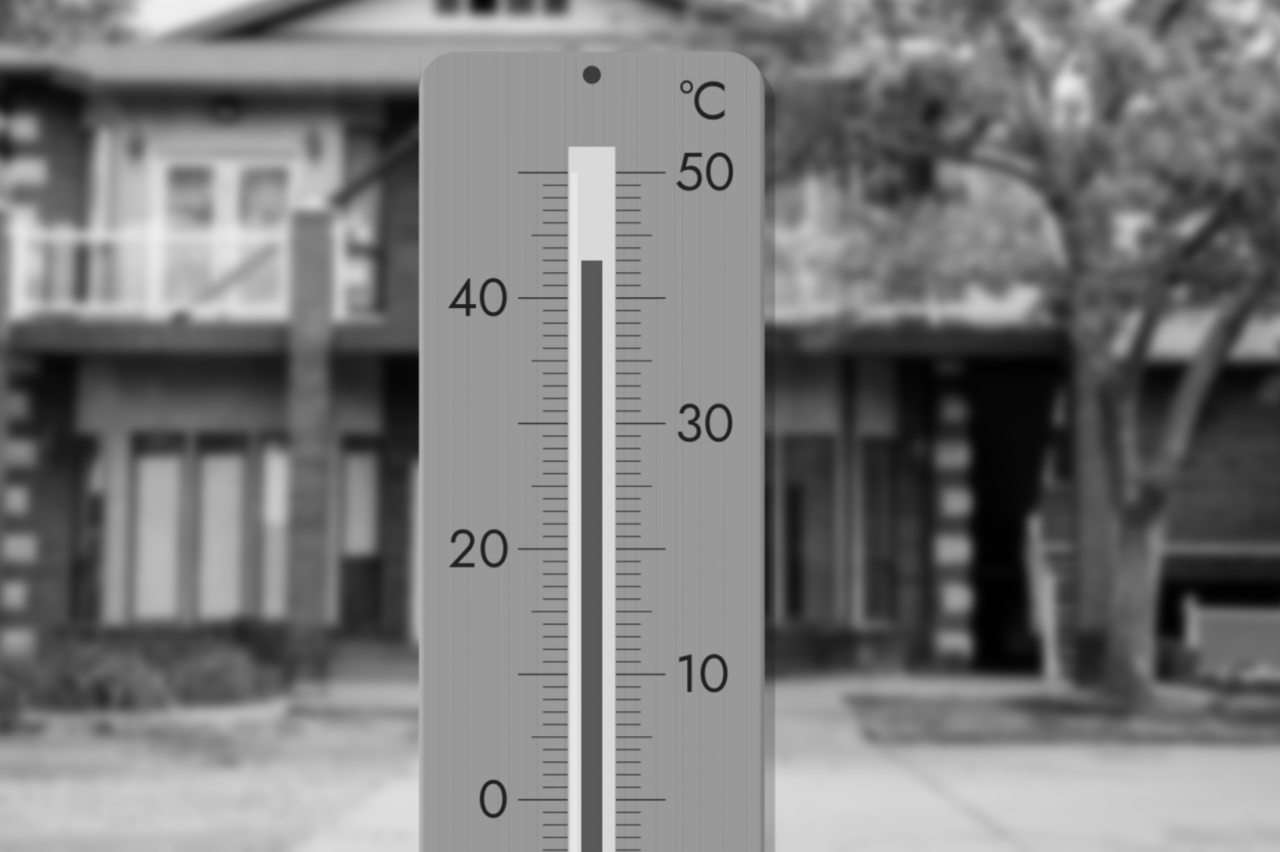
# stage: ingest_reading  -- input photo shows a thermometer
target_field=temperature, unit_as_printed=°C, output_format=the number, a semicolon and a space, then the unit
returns 43; °C
